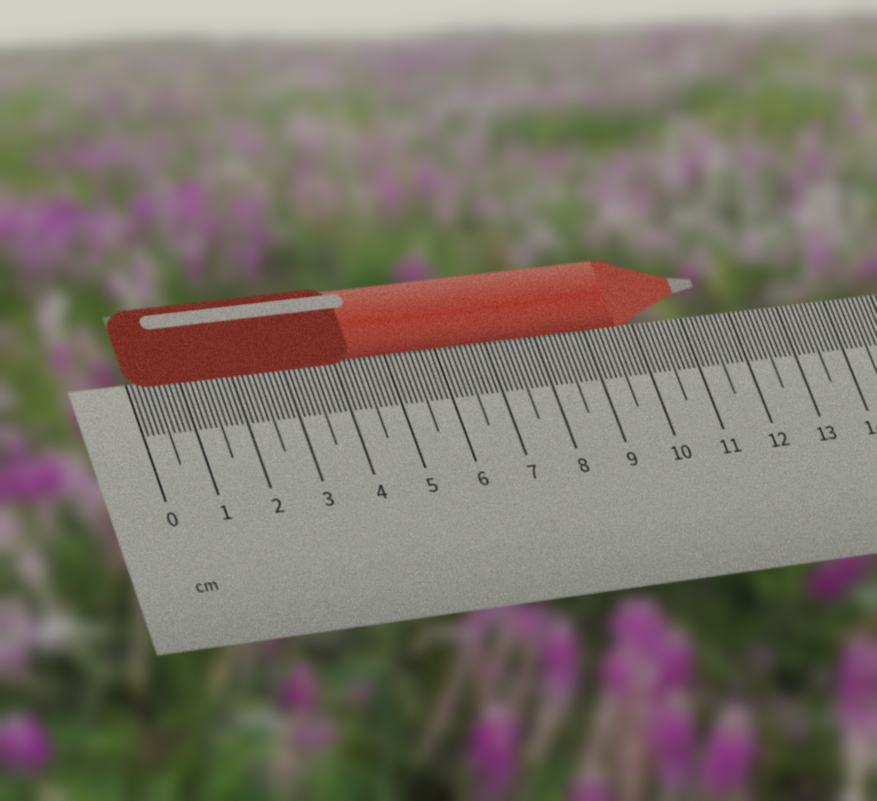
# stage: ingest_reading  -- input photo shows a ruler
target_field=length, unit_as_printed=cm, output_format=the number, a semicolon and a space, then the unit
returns 11.5; cm
